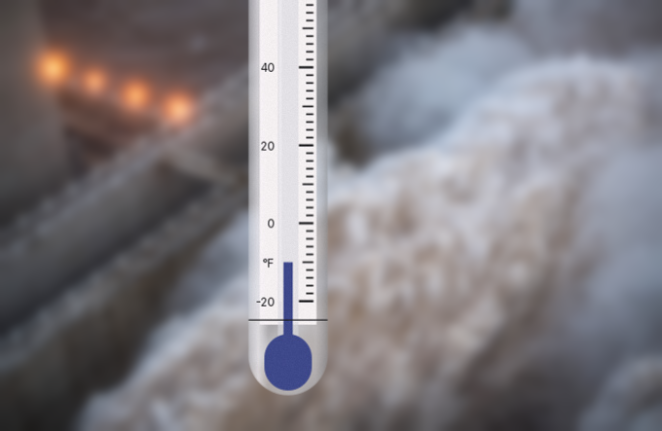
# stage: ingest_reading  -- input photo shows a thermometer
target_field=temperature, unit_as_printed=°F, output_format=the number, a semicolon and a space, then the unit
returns -10; °F
